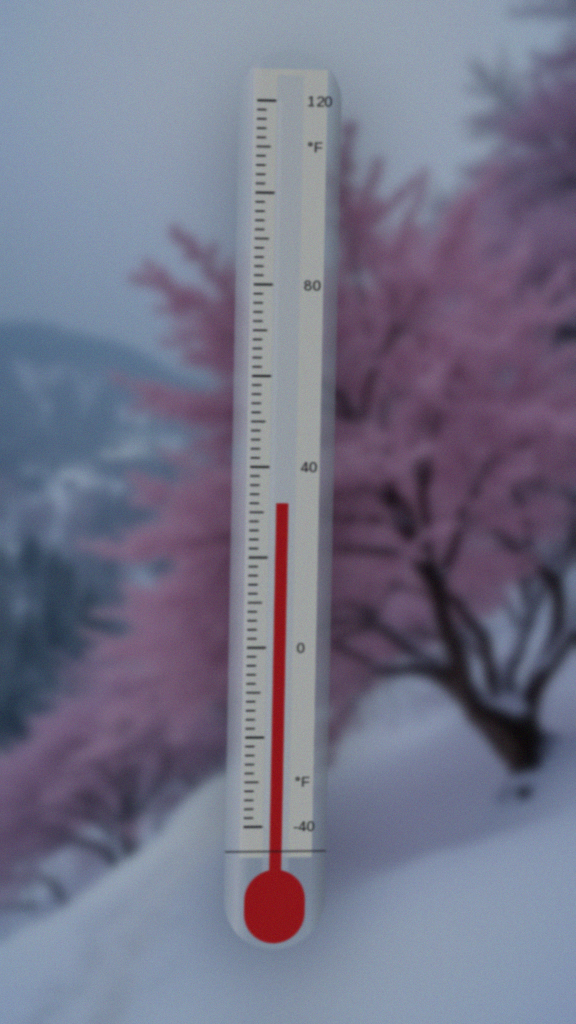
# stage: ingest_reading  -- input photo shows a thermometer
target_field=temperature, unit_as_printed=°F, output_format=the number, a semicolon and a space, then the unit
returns 32; °F
